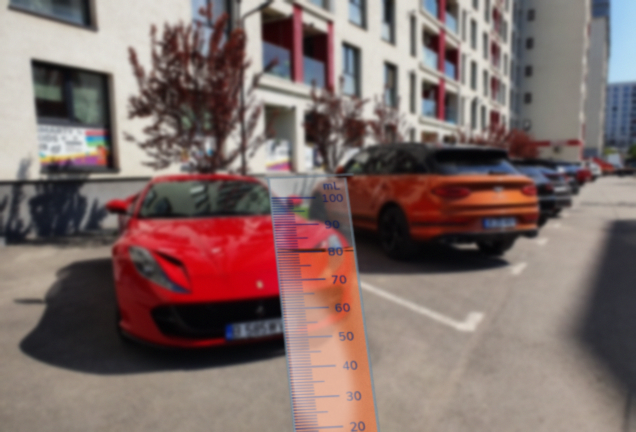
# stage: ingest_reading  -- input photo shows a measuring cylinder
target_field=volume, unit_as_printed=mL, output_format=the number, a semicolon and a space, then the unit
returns 80; mL
